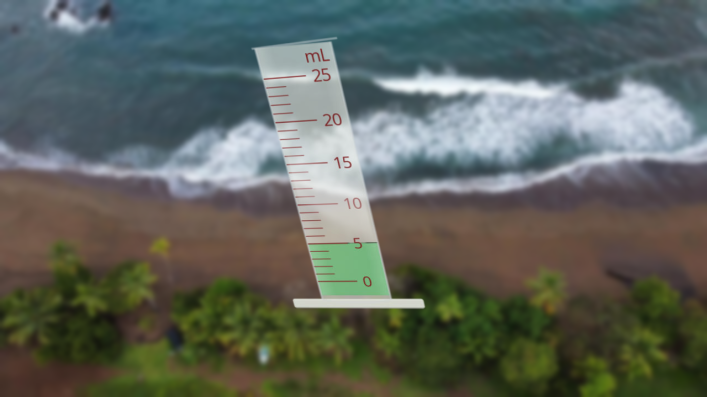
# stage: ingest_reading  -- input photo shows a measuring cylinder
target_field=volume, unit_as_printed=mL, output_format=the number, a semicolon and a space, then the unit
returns 5; mL
